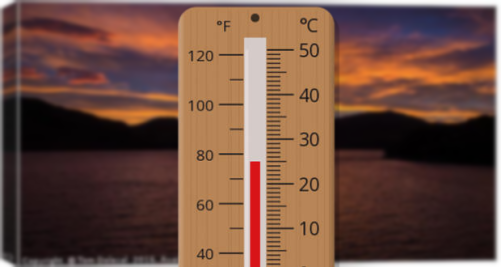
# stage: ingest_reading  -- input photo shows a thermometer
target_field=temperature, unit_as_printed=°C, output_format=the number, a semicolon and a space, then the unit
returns 25; °C
